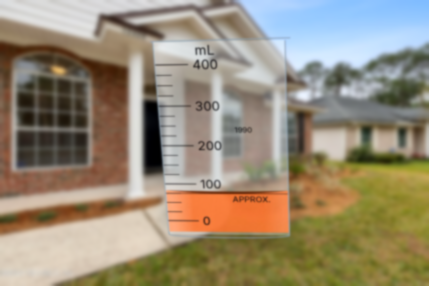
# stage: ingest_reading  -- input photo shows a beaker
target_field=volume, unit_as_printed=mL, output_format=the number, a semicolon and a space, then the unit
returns 75; mL
